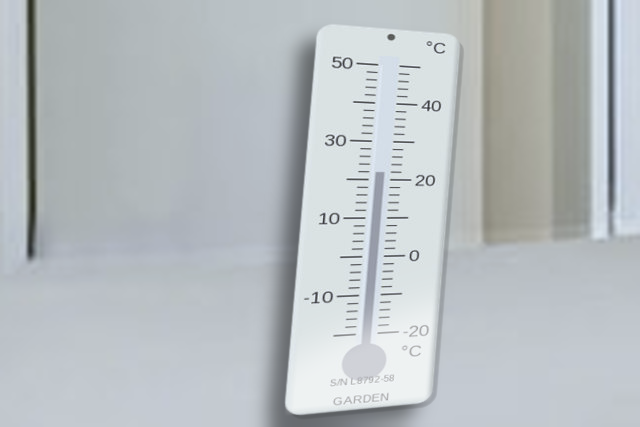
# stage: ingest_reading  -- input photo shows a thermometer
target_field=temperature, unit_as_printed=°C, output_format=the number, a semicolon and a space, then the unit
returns 22; °C
